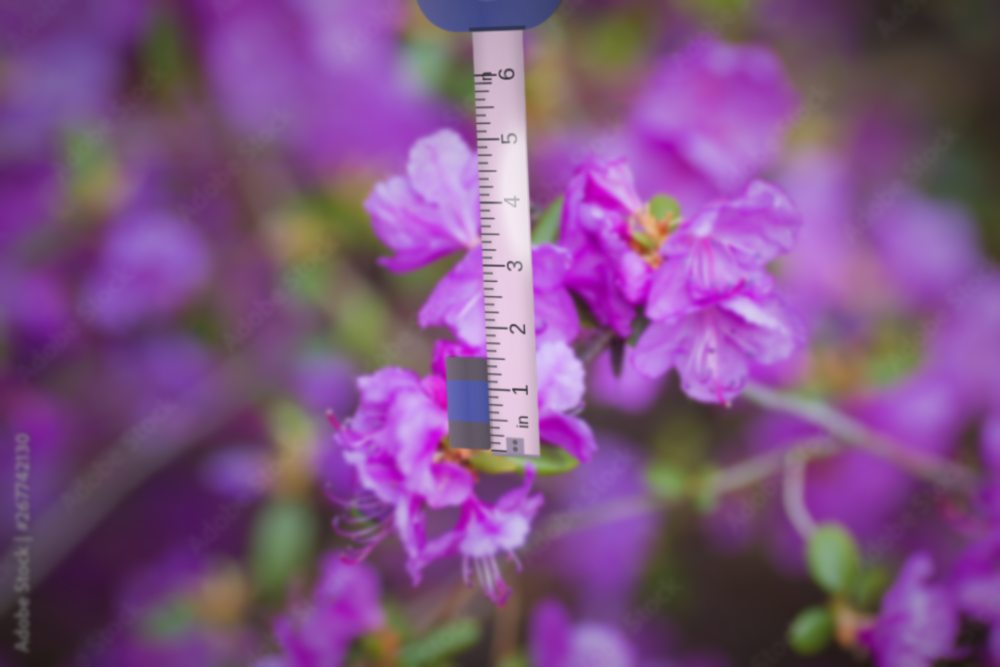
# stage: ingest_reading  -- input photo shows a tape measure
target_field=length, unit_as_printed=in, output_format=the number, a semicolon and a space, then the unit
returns 1.5; in
